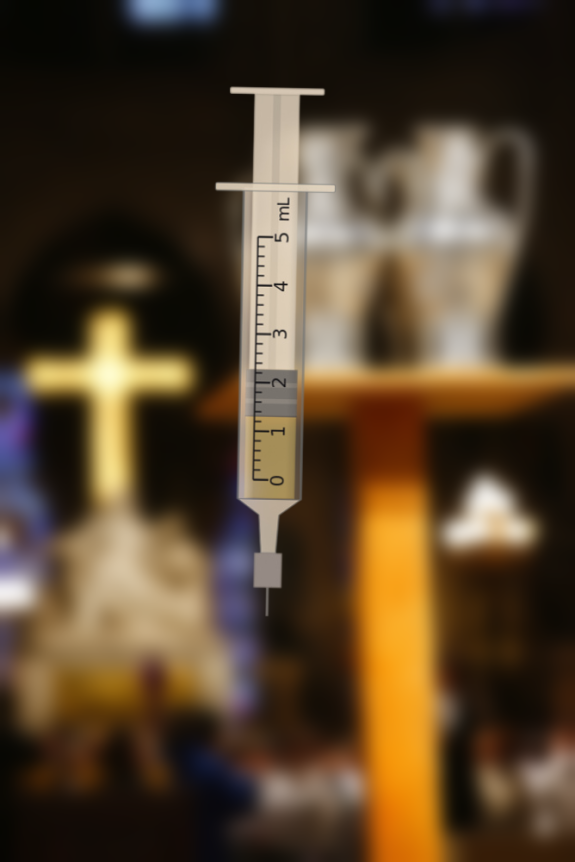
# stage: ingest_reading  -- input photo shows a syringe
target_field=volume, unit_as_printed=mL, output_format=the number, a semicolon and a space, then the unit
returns 1.3; mL
